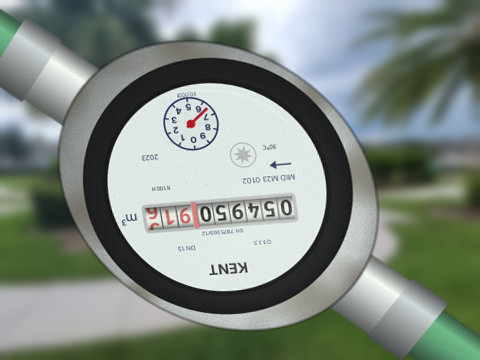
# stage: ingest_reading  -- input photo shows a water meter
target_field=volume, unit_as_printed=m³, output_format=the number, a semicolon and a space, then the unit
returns 54950.9156; m³
